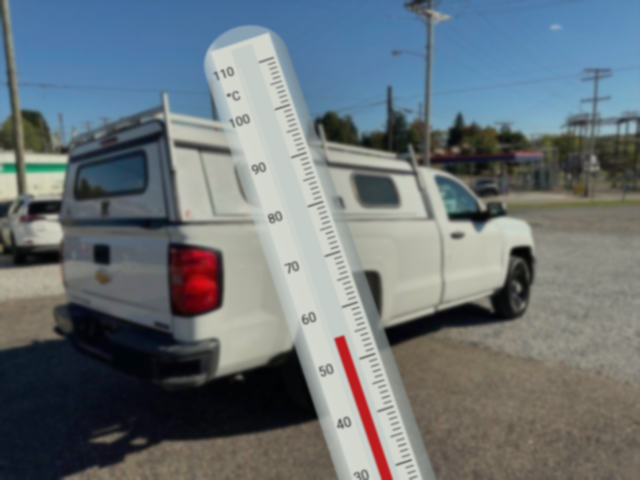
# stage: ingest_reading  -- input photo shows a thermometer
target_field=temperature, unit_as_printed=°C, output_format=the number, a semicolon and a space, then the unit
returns 55; °C
